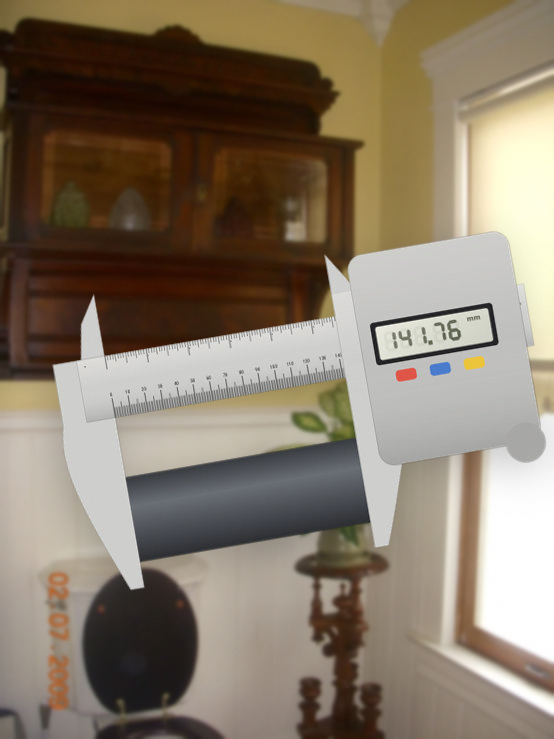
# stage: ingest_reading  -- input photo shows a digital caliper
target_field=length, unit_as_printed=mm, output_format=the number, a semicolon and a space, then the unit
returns 141.76; mm
